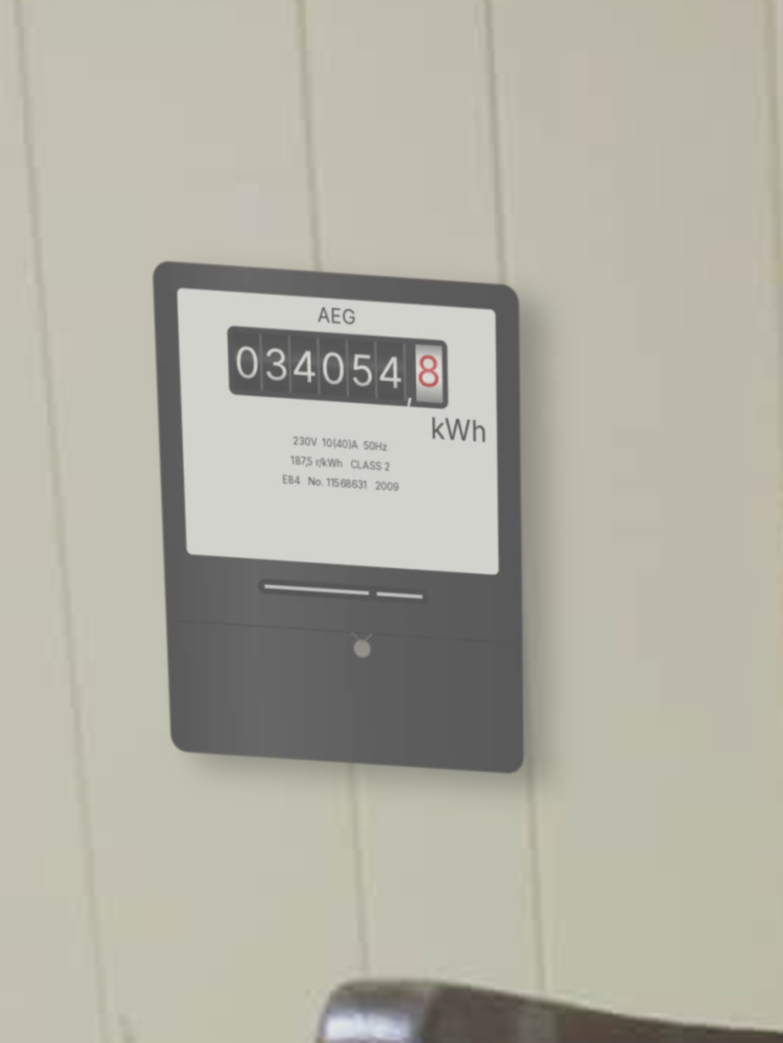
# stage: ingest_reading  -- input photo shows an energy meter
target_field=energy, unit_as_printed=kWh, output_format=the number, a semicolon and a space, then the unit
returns 34054.8; kWh
